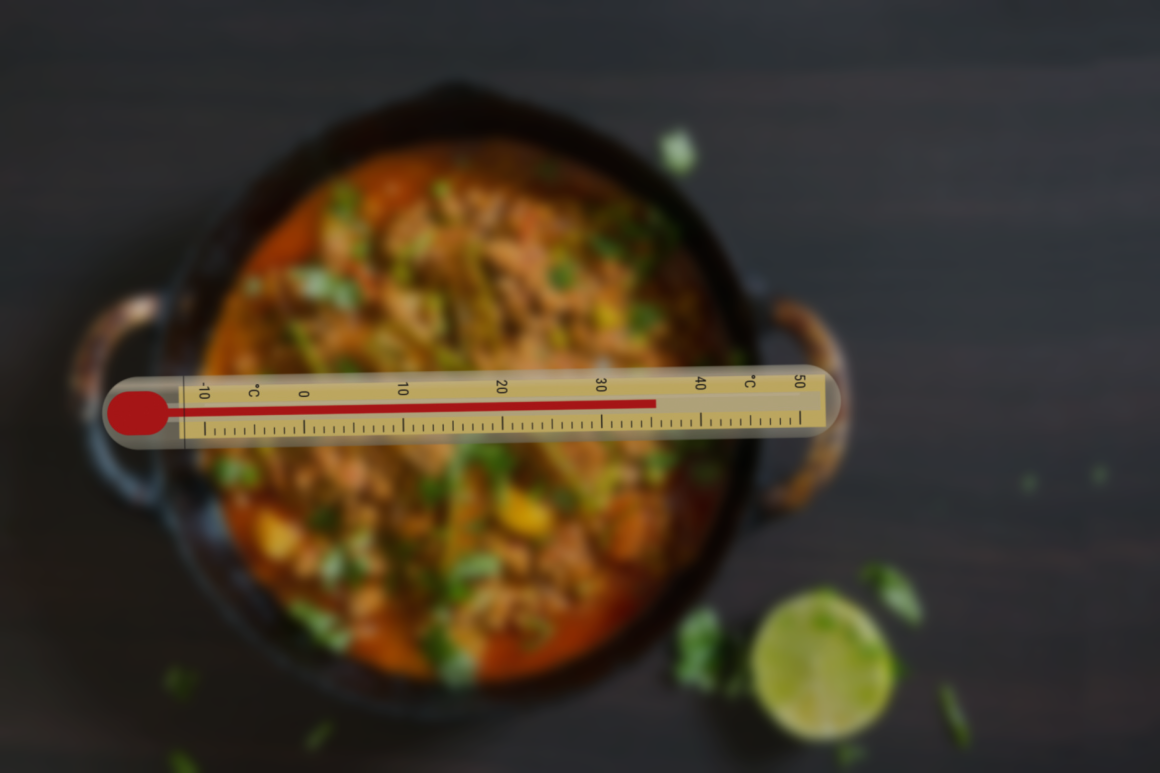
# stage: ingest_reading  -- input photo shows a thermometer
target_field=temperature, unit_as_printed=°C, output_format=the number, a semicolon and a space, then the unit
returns 35.5; °C
